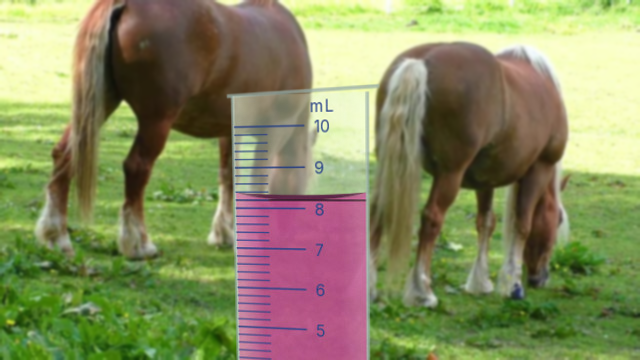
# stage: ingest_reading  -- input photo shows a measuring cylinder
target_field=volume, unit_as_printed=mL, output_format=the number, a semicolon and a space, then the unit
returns 8.2; mL
